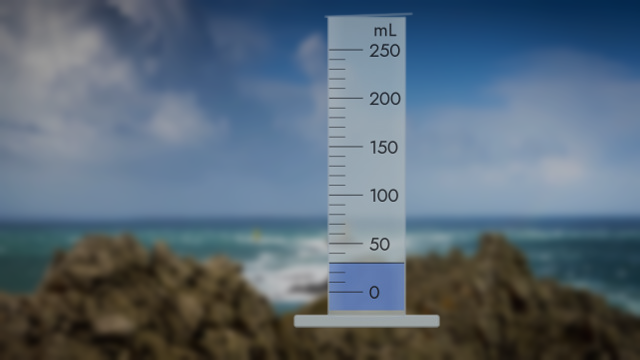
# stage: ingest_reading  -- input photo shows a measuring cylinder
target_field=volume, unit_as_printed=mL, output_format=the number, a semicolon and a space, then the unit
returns 30; mL
